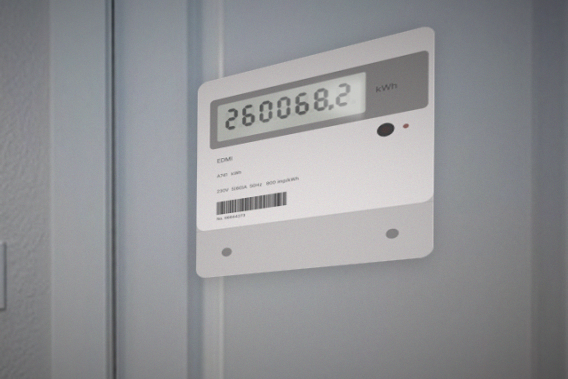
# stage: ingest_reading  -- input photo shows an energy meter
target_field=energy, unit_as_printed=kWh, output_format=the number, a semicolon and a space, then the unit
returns 260068.2; kWh
